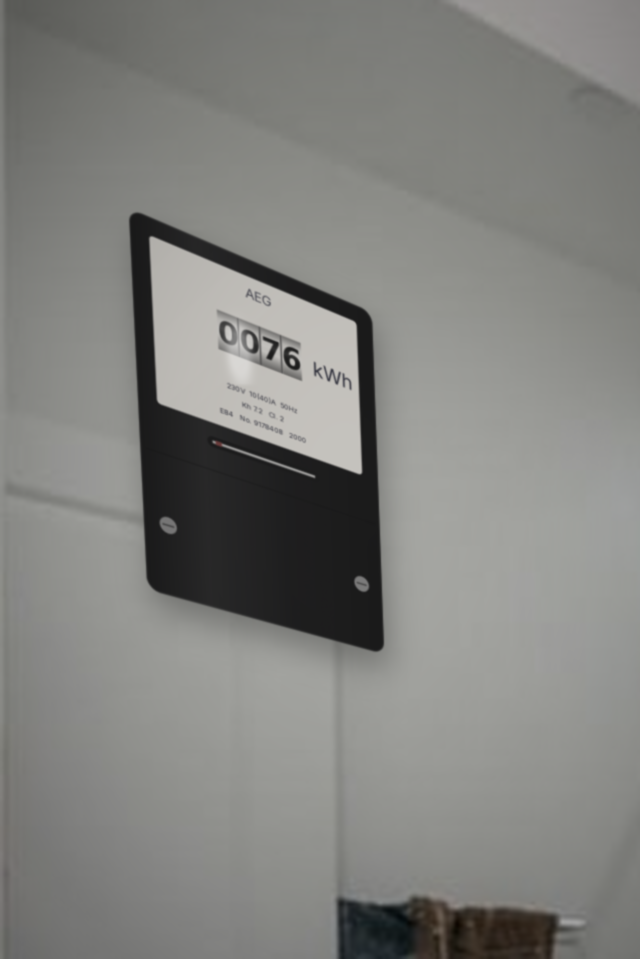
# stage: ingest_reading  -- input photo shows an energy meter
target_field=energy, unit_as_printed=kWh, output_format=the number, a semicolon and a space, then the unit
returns 76; kWh
